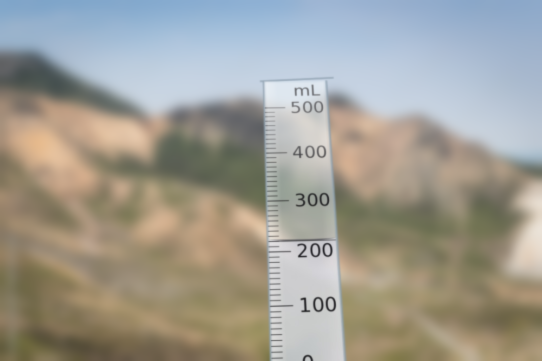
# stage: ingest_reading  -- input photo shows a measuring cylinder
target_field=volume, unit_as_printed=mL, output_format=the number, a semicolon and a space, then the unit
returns 220; mL
